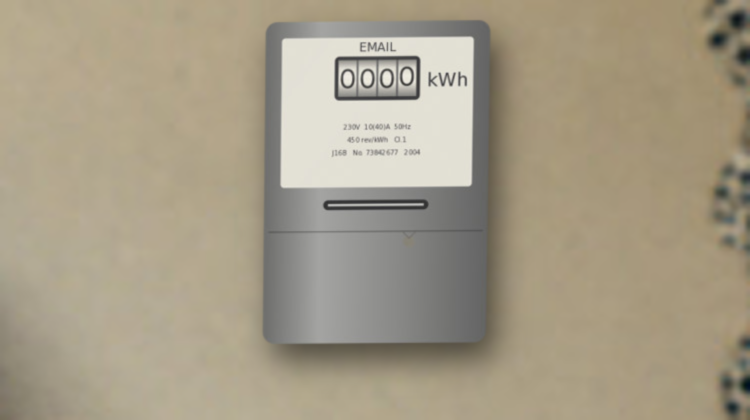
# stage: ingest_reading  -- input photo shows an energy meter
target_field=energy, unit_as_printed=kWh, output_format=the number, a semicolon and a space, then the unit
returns 0; kWh
